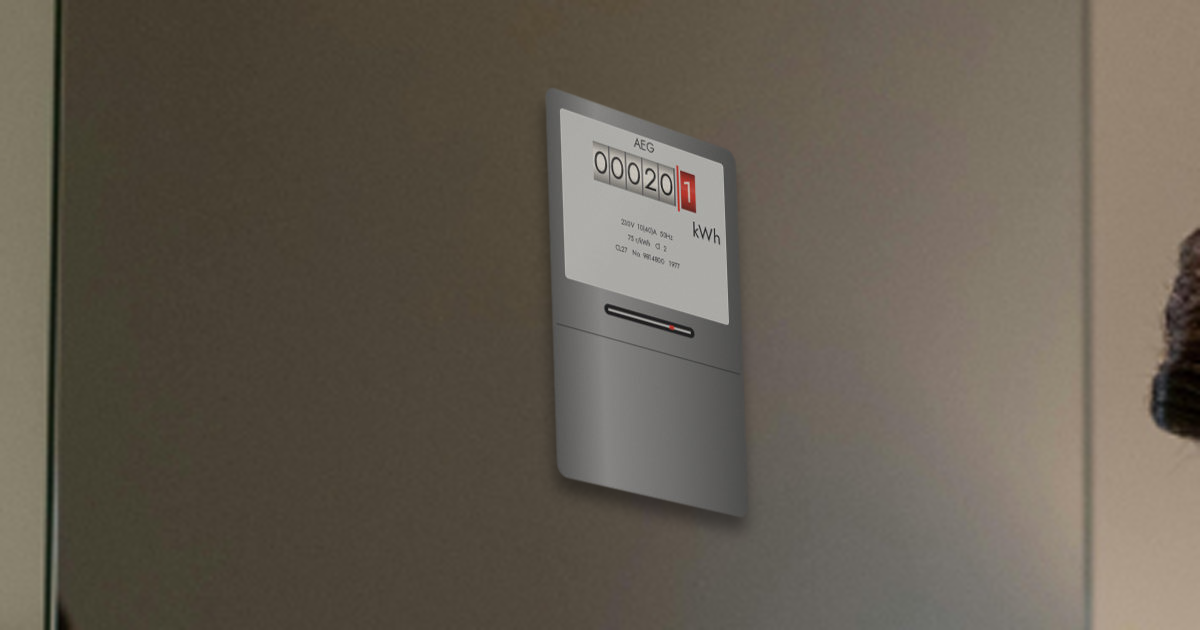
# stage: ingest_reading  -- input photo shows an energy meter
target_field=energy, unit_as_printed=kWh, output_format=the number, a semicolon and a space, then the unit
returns 20.1; kWh
